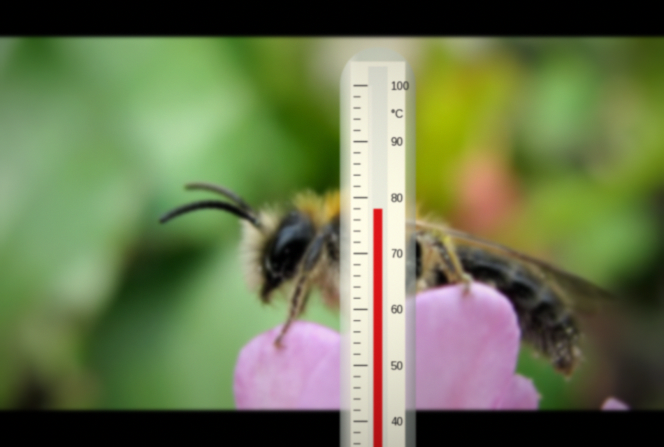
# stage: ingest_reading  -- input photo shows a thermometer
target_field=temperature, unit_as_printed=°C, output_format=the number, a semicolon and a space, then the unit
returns 78; °C
